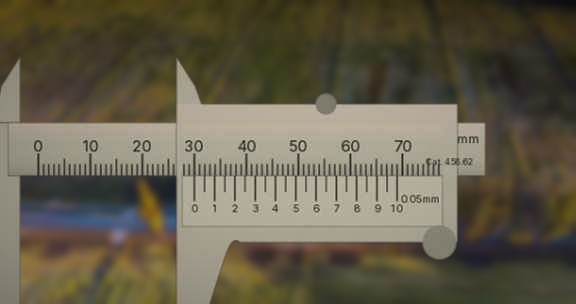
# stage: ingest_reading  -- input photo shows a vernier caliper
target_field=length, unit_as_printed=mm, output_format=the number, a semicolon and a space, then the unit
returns 30.0; mm
